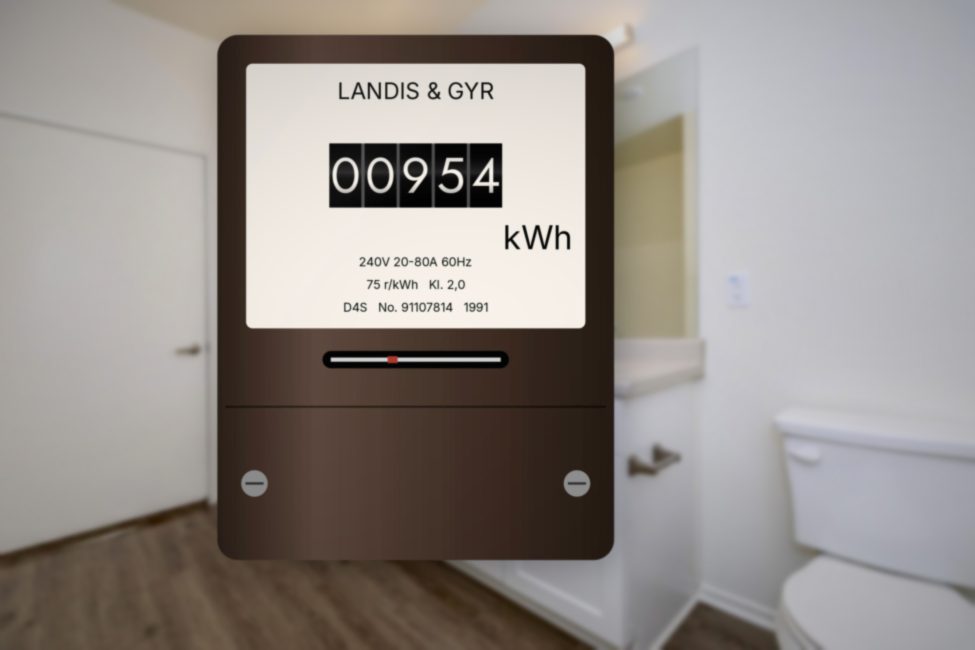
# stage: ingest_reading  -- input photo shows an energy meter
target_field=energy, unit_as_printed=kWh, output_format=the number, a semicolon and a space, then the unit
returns 954; kWh
